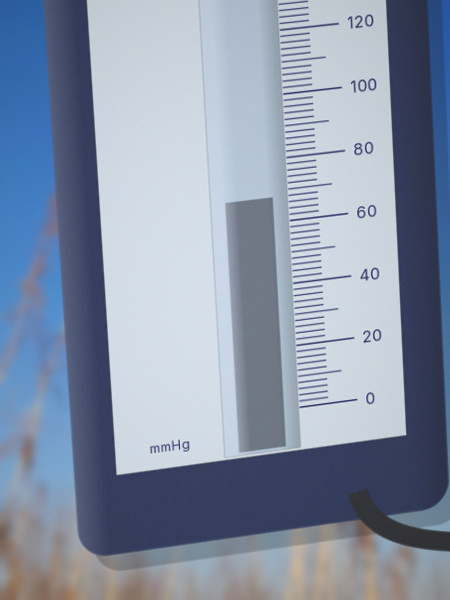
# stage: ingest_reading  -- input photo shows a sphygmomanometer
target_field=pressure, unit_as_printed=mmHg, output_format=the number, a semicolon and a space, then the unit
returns 68; mmHg
